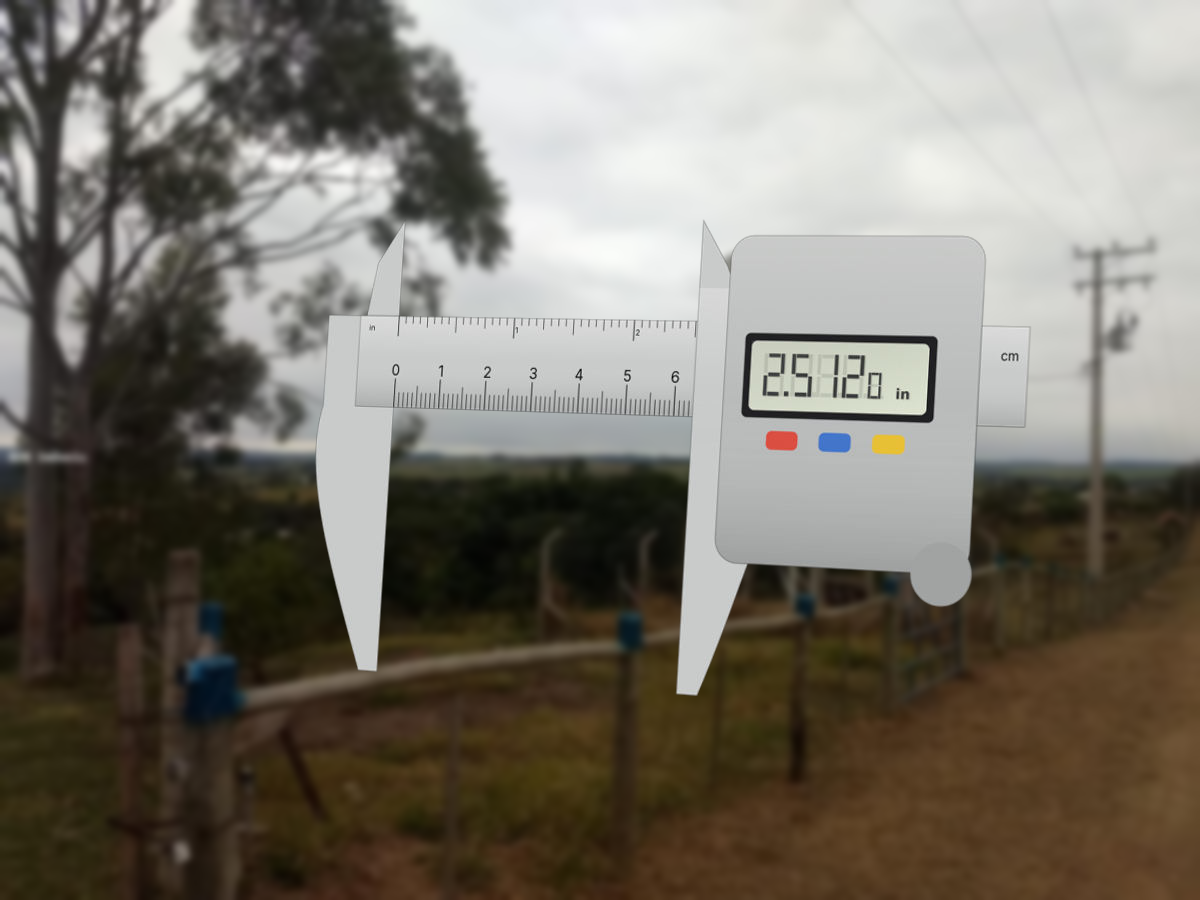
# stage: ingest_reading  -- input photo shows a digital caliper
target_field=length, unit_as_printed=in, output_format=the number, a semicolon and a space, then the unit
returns 2.5120; in
